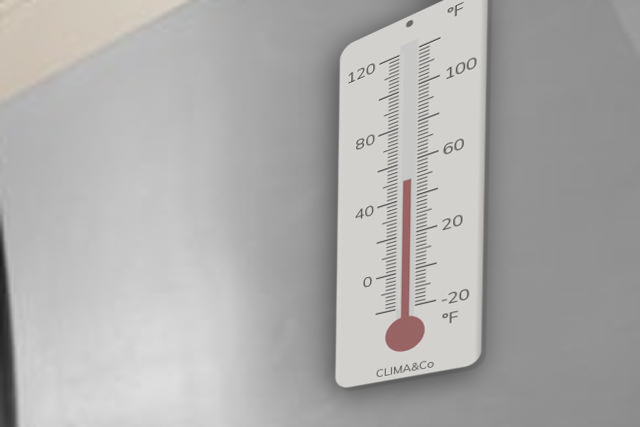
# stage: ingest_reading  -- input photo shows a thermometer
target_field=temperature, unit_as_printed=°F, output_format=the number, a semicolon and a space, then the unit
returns 50; °F
